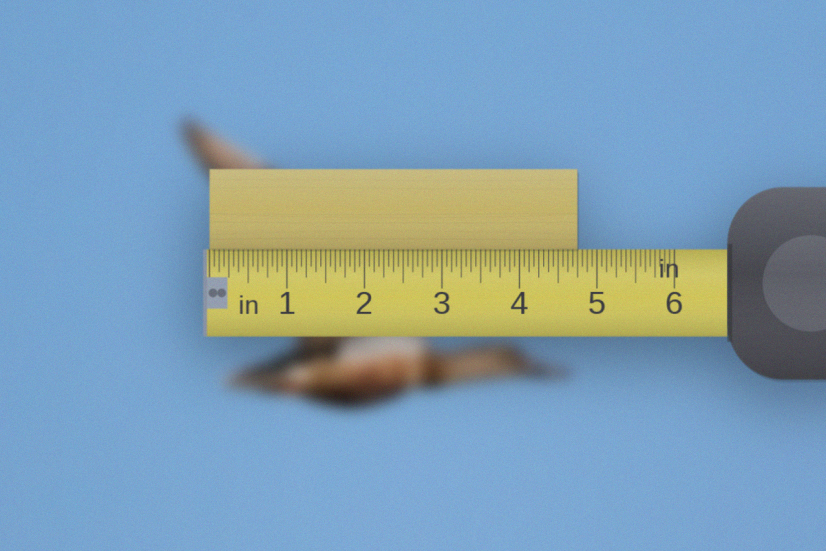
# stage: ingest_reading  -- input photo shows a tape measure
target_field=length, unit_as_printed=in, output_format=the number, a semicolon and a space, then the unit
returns 4.75; in
